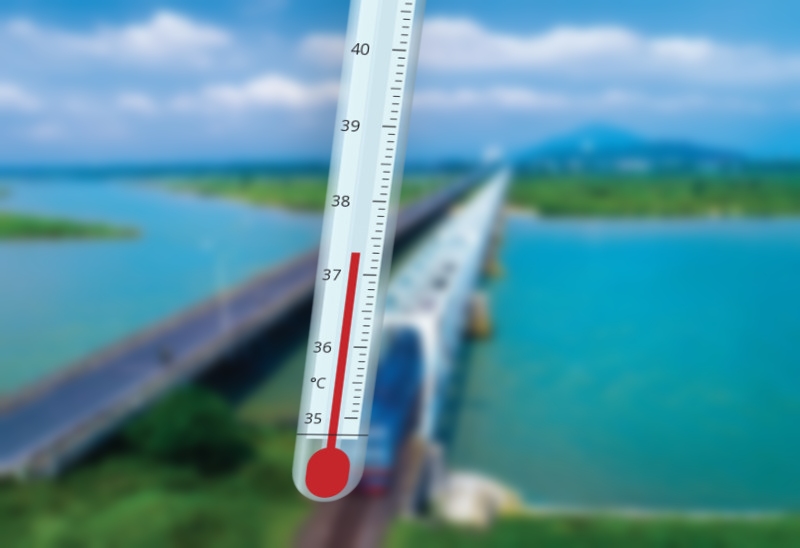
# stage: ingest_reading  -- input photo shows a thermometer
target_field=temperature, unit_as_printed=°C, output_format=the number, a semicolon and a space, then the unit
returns 37.3; °C
